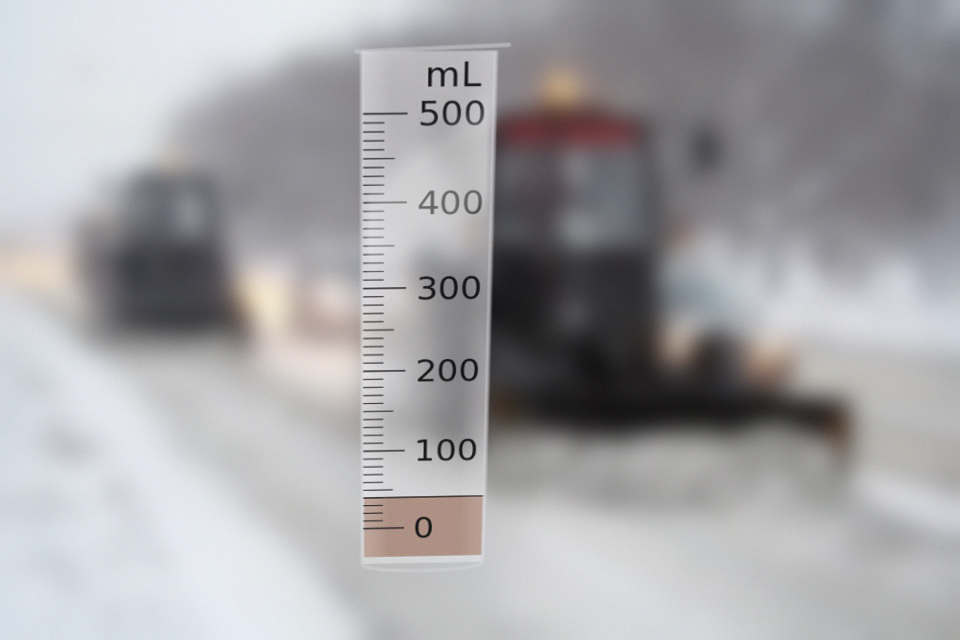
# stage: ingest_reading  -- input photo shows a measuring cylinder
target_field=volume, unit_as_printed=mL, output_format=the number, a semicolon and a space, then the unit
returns 40; mL
